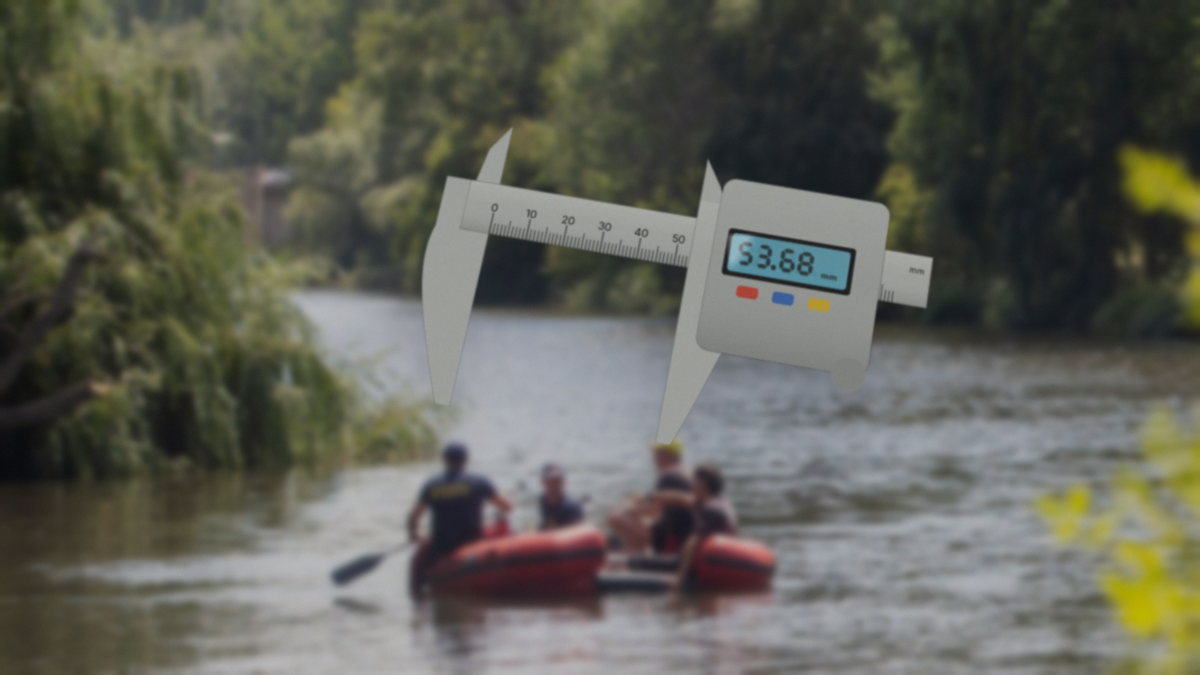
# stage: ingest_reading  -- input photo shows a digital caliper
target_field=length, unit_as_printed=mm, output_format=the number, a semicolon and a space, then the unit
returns 53.68; mm
